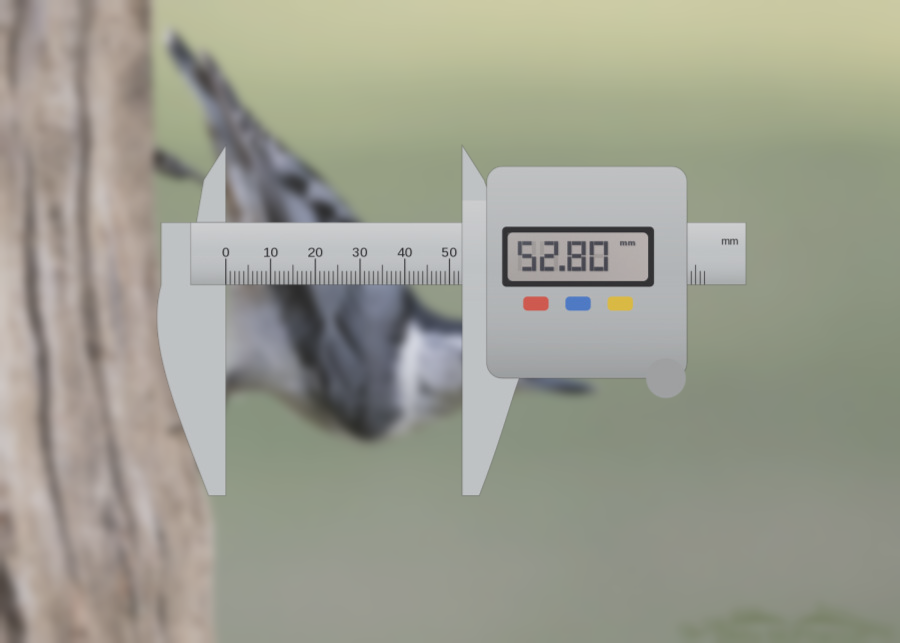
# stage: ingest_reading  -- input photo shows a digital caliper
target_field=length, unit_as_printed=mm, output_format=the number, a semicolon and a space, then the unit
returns 52.80; mm
